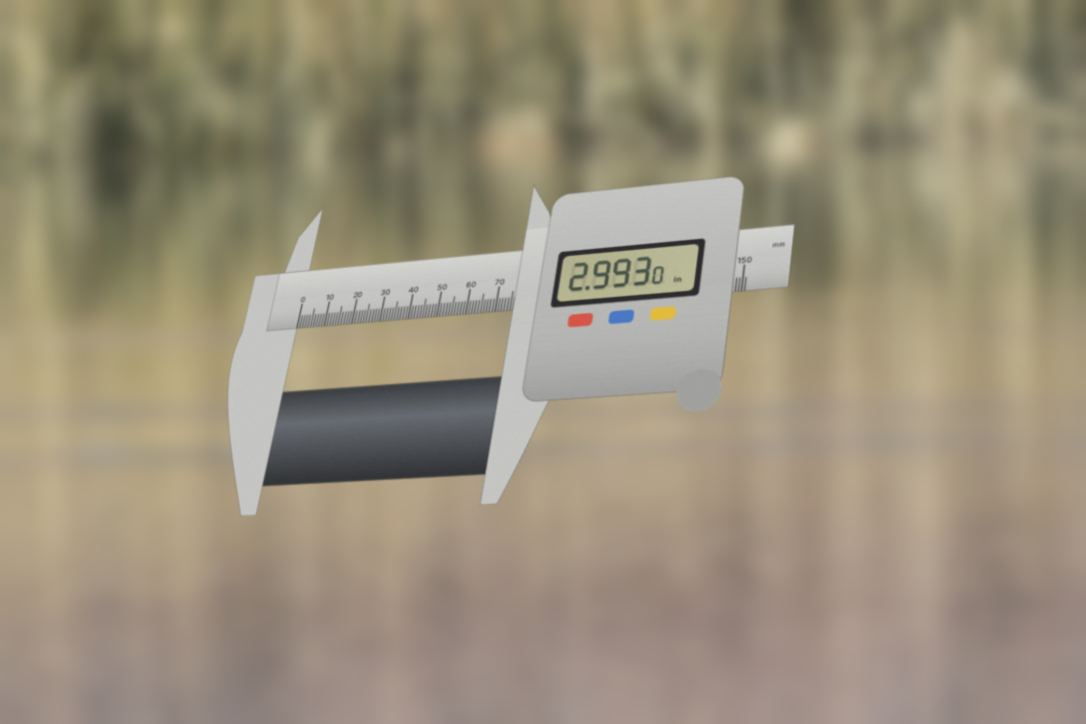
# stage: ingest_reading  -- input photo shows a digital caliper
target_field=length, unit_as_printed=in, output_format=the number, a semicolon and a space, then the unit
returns 2.9930; in
